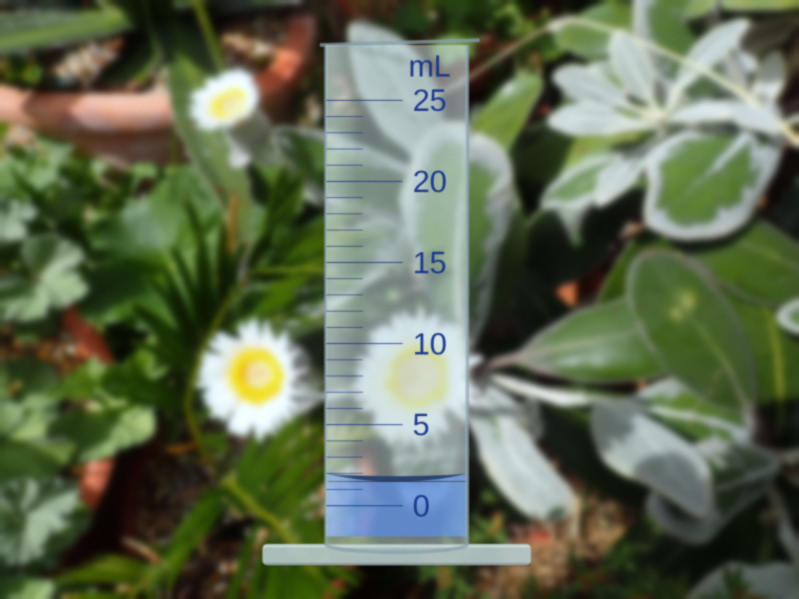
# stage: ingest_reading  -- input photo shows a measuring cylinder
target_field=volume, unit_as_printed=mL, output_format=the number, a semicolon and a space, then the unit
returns 1.5; mL
